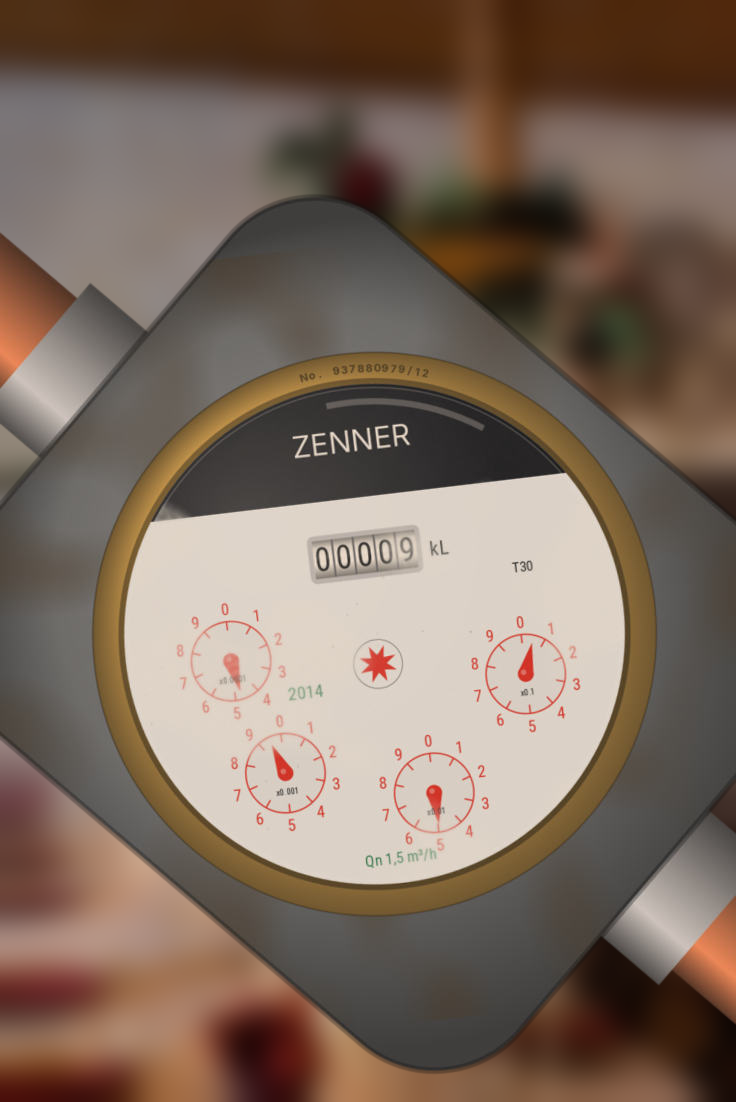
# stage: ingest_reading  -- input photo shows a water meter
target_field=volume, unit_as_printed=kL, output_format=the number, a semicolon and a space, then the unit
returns 9.0494; kL
